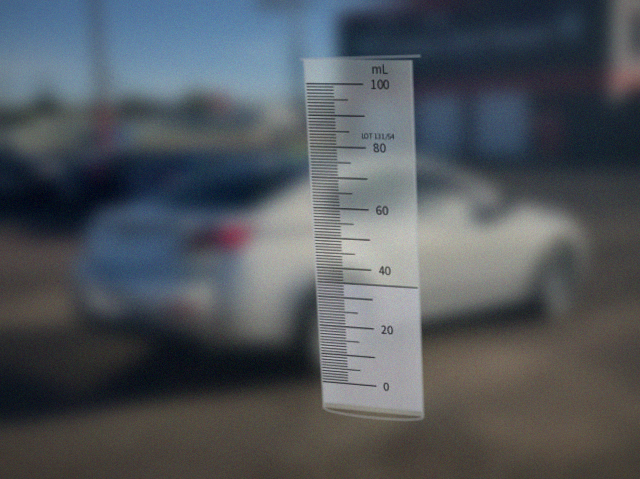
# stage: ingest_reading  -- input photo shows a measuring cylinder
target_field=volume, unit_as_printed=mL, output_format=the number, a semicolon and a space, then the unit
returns 35; mL
